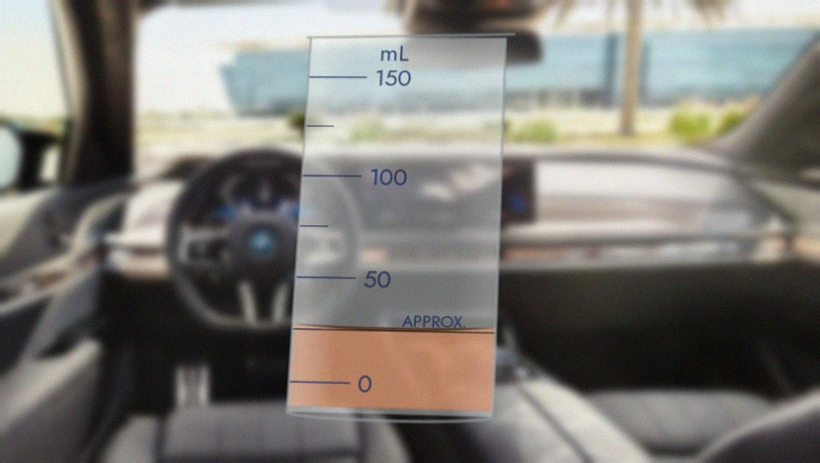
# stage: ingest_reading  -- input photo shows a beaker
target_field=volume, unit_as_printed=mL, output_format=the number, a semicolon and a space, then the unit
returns 25; mL
